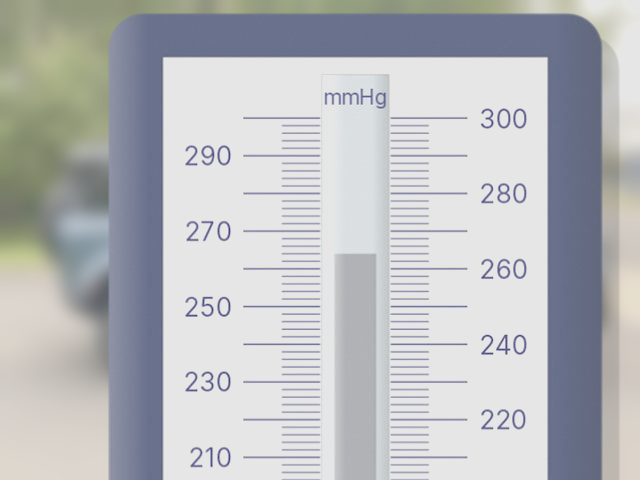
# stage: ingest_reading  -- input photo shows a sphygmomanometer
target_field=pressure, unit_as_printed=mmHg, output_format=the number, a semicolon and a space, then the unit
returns 264; mmHg
